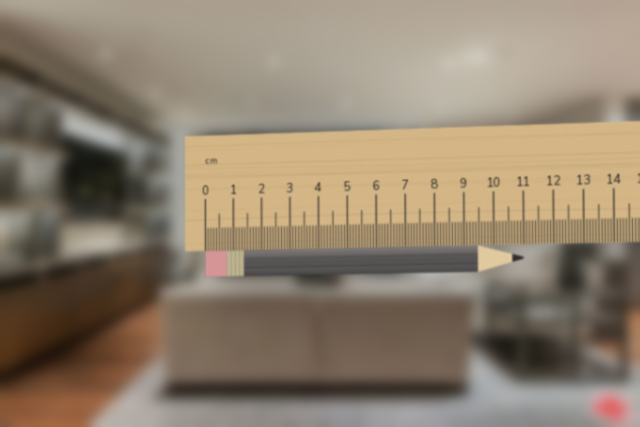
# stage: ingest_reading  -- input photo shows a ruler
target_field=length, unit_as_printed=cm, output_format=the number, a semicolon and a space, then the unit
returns 11; cm
